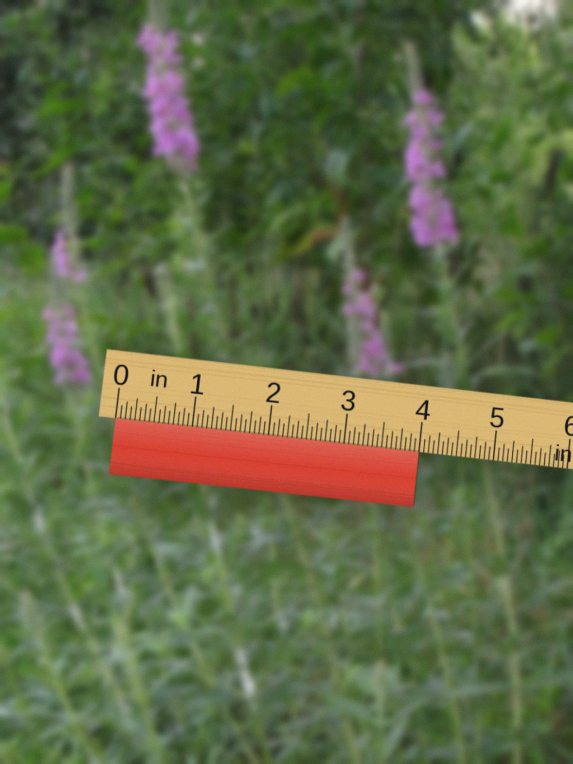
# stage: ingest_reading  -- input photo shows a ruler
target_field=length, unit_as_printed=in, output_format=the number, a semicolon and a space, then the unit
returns 4; in
